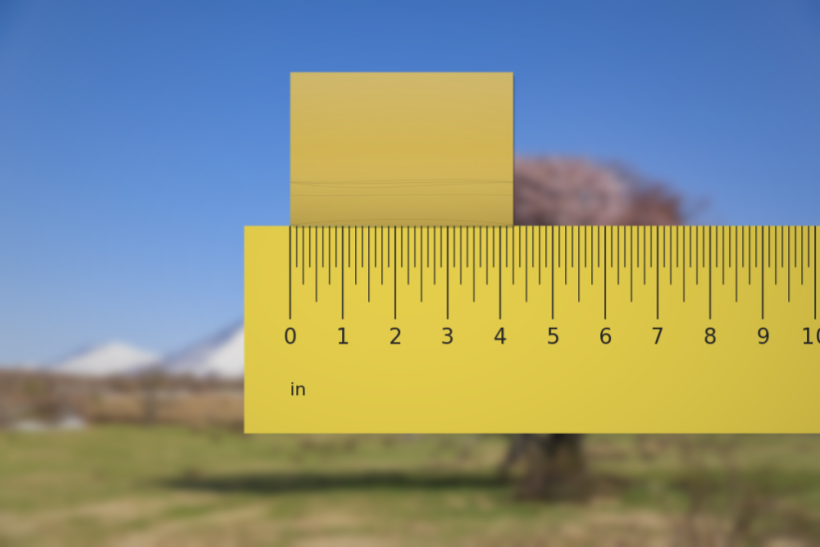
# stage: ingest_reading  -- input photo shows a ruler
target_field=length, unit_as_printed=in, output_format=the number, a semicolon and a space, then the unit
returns 4.25; in
